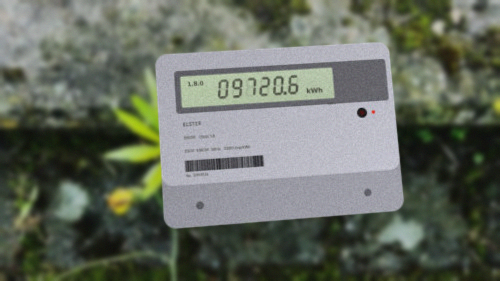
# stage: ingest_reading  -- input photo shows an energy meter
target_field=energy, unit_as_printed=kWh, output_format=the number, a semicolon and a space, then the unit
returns 9720.6; kWh
